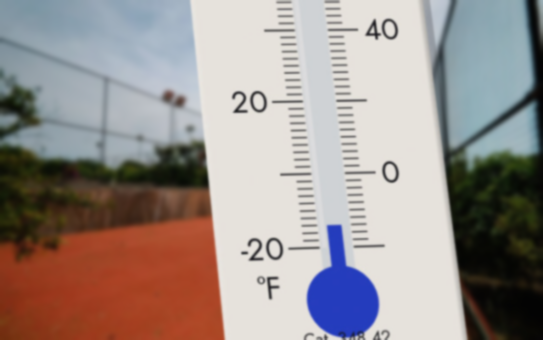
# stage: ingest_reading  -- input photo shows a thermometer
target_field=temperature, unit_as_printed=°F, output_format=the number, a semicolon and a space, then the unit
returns -14; °F
